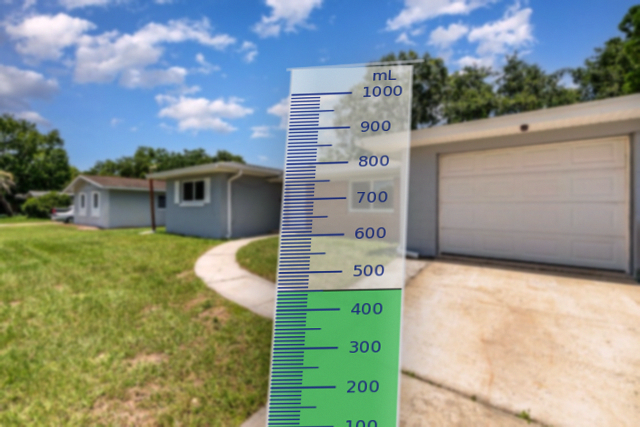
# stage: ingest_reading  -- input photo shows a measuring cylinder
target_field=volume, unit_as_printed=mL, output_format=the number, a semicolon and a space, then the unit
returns 450; mL
